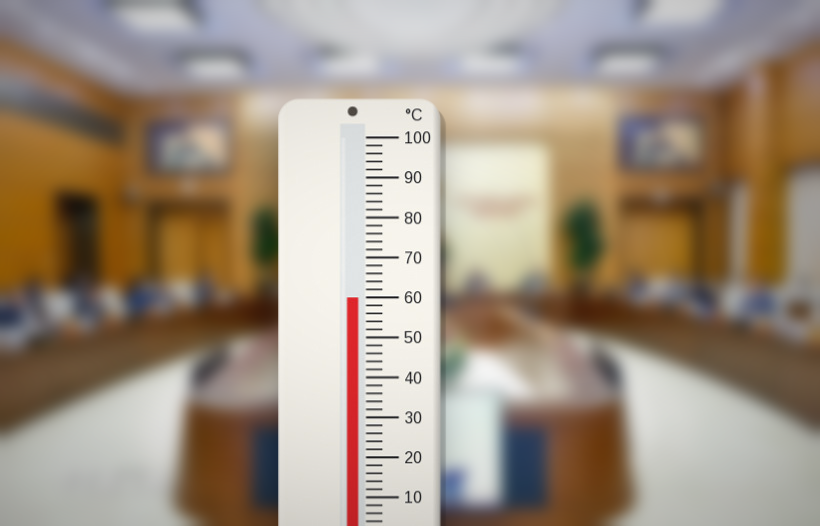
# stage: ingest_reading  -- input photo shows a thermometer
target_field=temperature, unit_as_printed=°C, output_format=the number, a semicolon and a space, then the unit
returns 60; °C
